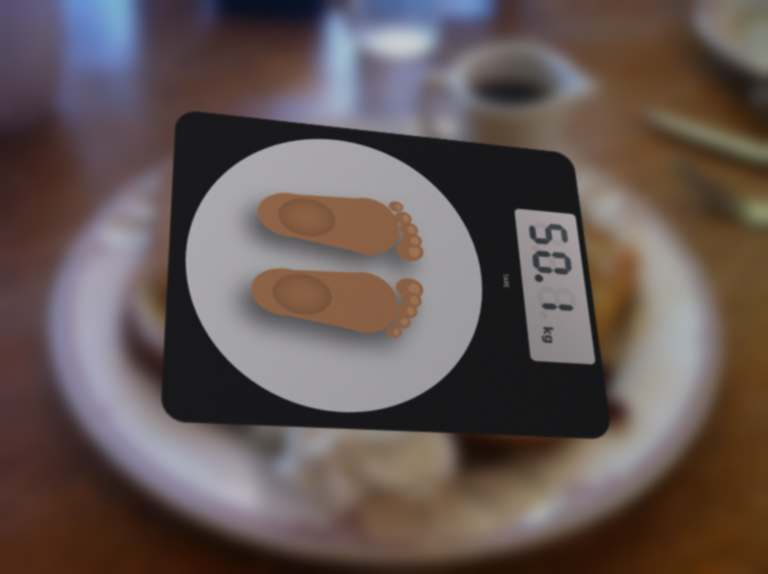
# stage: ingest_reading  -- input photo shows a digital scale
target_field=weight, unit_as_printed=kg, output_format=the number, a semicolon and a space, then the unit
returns 50.1; kg
